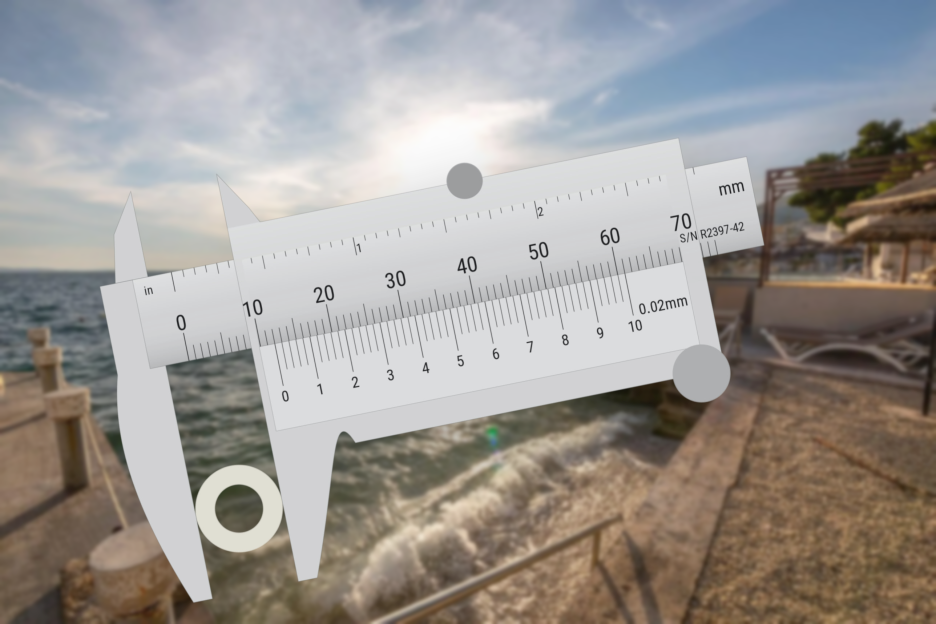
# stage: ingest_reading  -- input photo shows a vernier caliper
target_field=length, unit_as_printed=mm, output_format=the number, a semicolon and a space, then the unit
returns 12.0; mm
